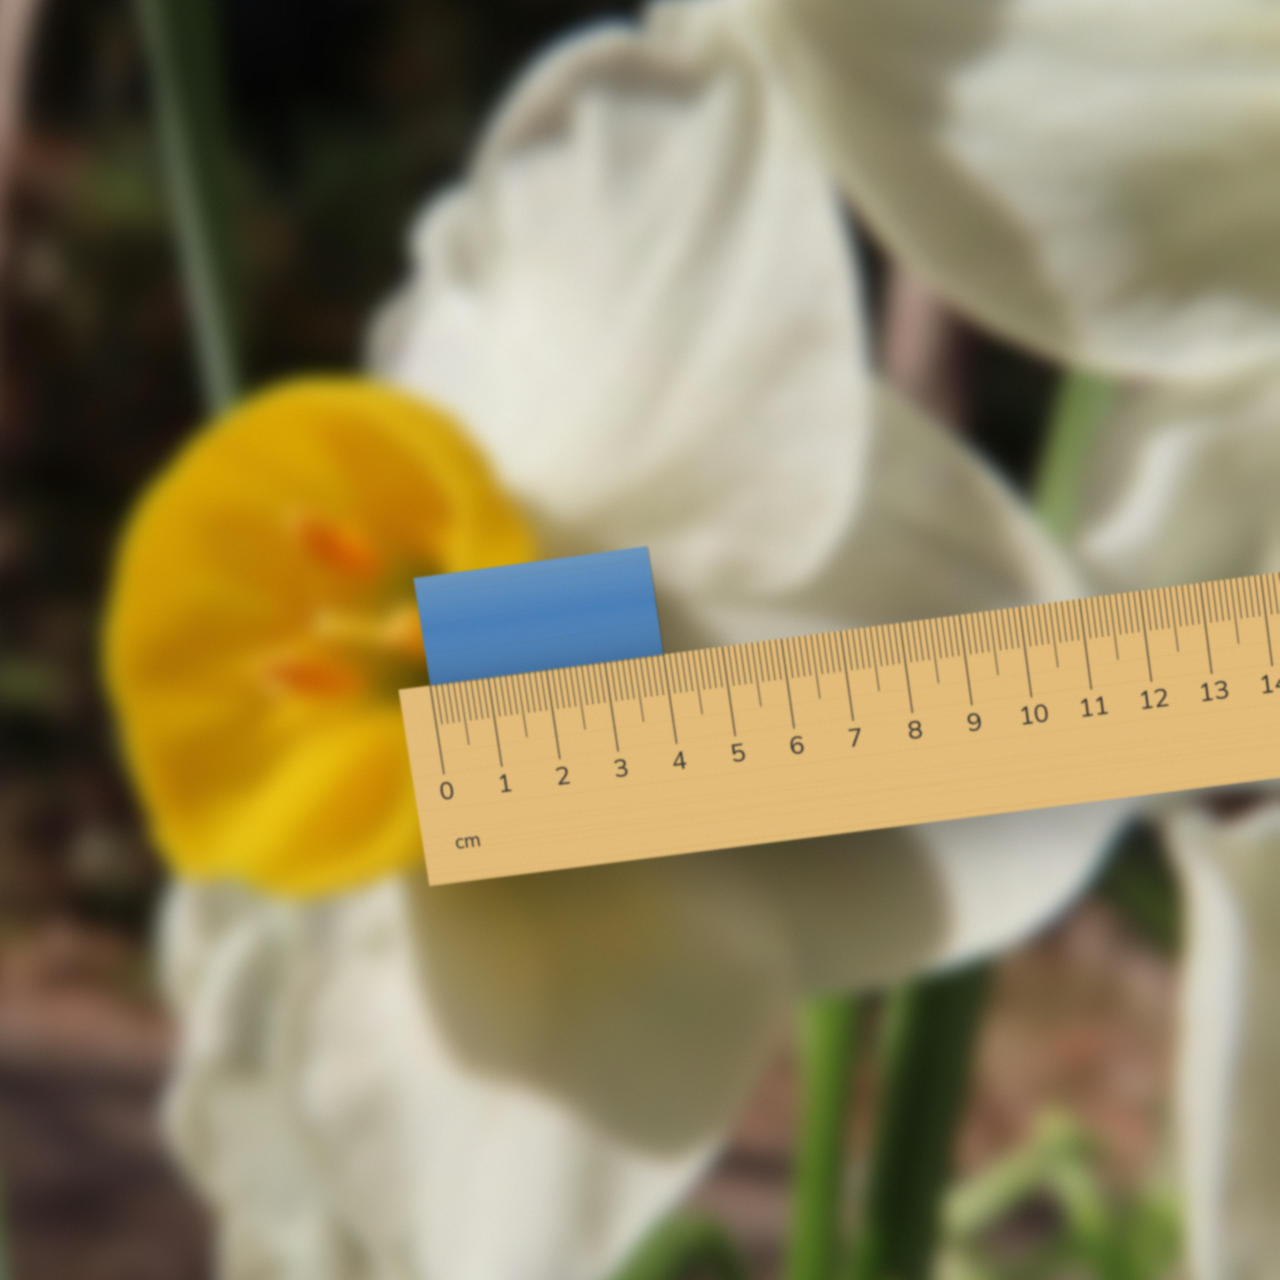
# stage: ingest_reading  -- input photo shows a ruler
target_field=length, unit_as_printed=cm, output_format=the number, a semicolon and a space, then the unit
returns 4; cm
